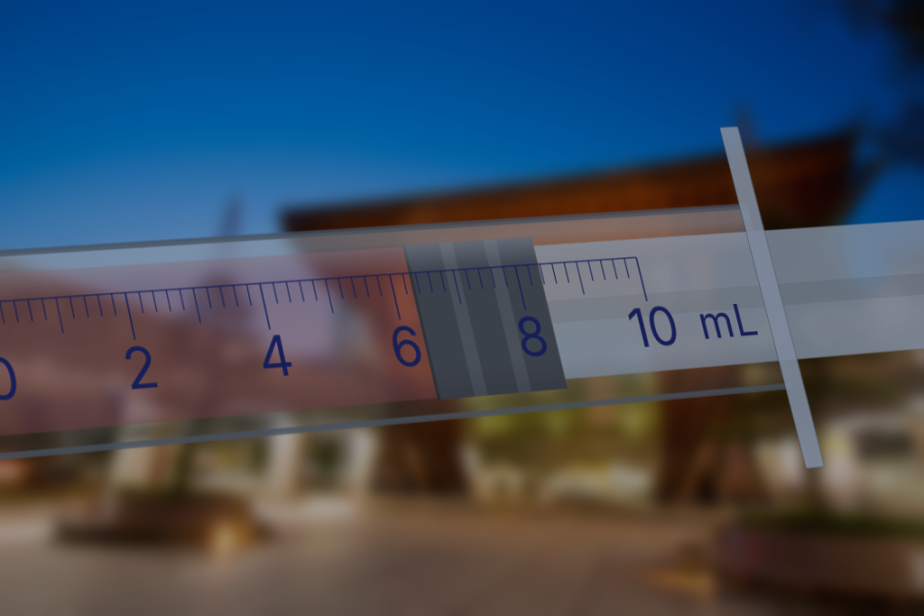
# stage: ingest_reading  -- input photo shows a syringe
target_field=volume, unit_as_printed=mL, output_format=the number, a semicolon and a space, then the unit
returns 6.3; mL
